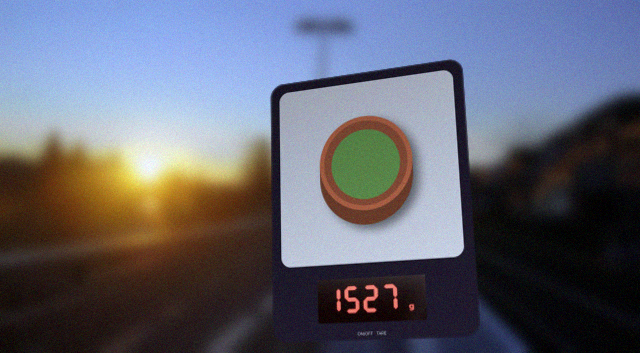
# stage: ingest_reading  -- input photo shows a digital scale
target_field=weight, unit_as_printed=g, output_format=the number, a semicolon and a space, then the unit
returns 1527; g
